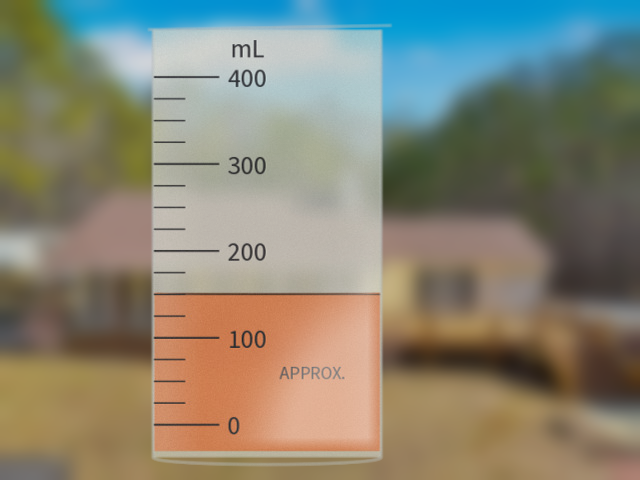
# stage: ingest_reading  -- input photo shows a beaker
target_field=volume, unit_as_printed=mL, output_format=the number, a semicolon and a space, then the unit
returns 150; mL
